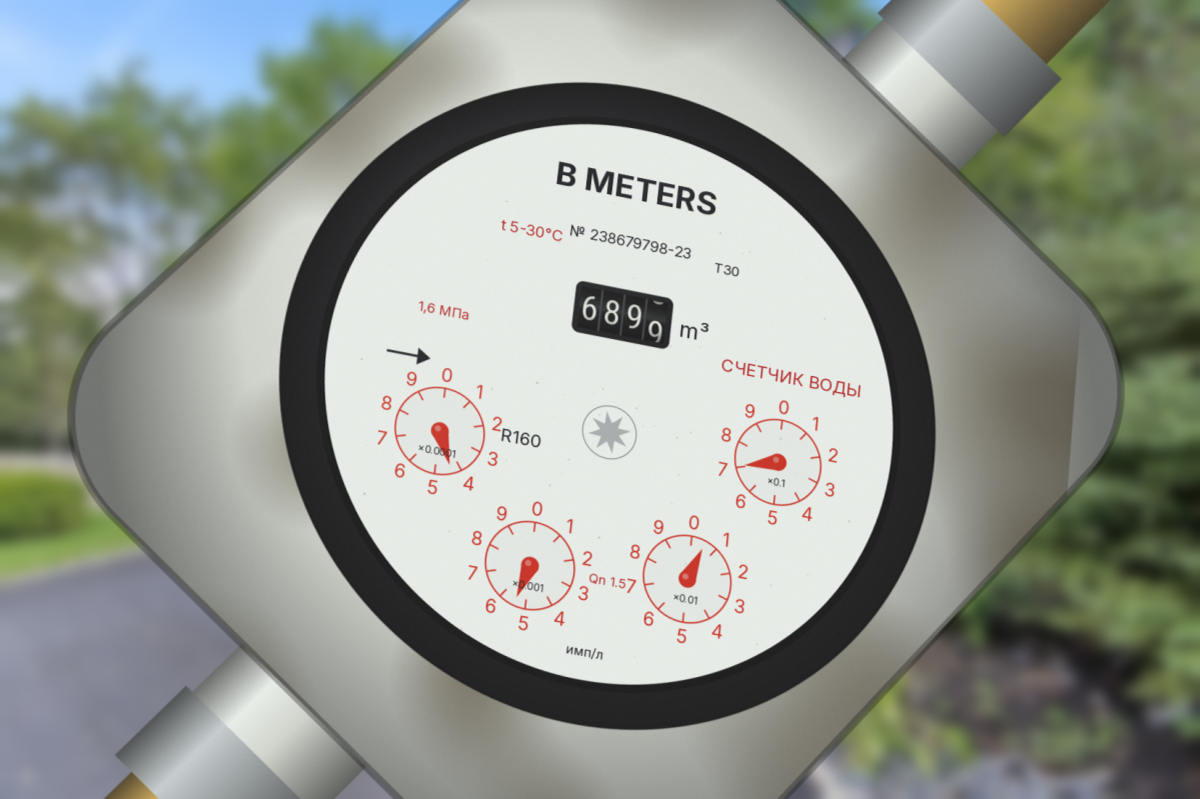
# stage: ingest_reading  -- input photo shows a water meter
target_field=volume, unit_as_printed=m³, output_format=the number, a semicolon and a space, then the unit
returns 6898.7054; m³
